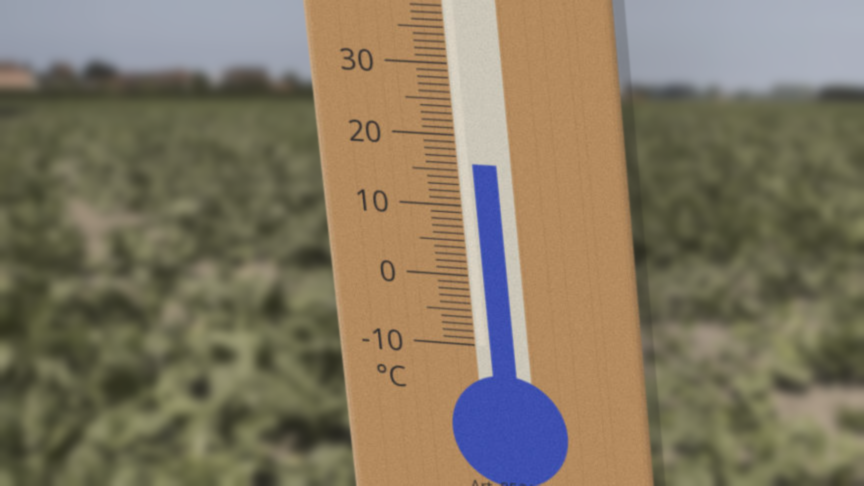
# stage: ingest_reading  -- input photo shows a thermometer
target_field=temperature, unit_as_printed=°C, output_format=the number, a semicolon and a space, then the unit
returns 16; °C
